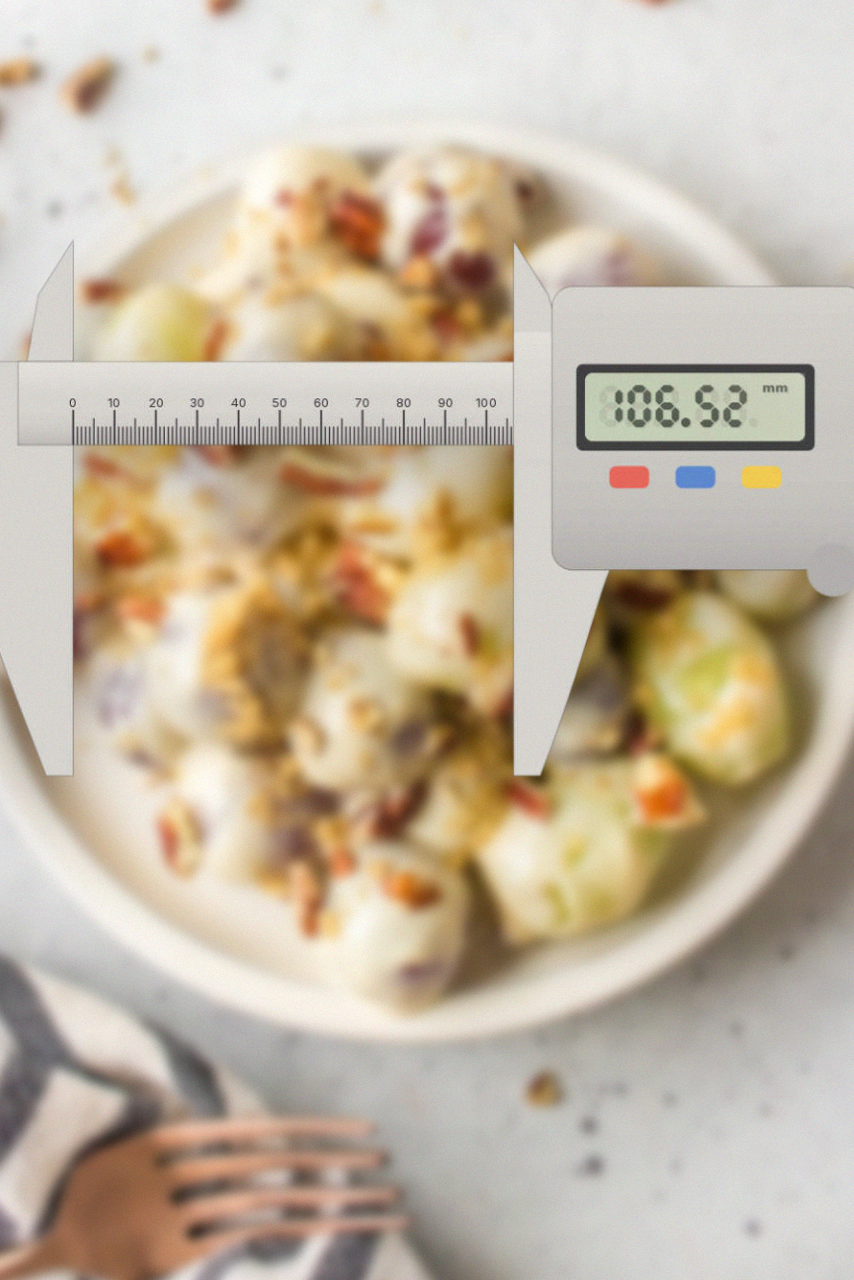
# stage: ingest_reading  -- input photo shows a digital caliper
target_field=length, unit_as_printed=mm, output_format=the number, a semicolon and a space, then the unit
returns 106.52; mm
